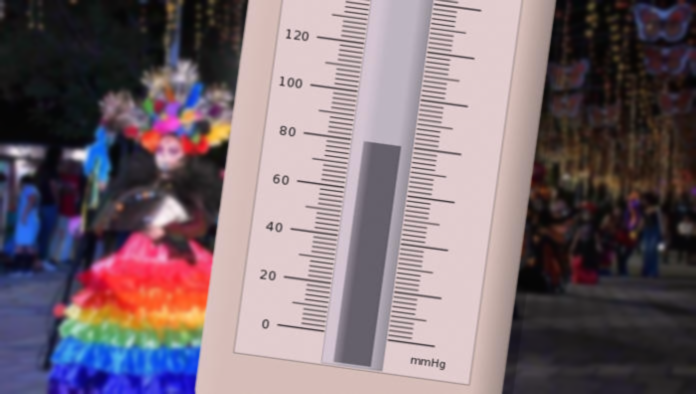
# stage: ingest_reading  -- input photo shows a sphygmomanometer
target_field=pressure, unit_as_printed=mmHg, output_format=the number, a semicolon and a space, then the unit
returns 80; mmHg
